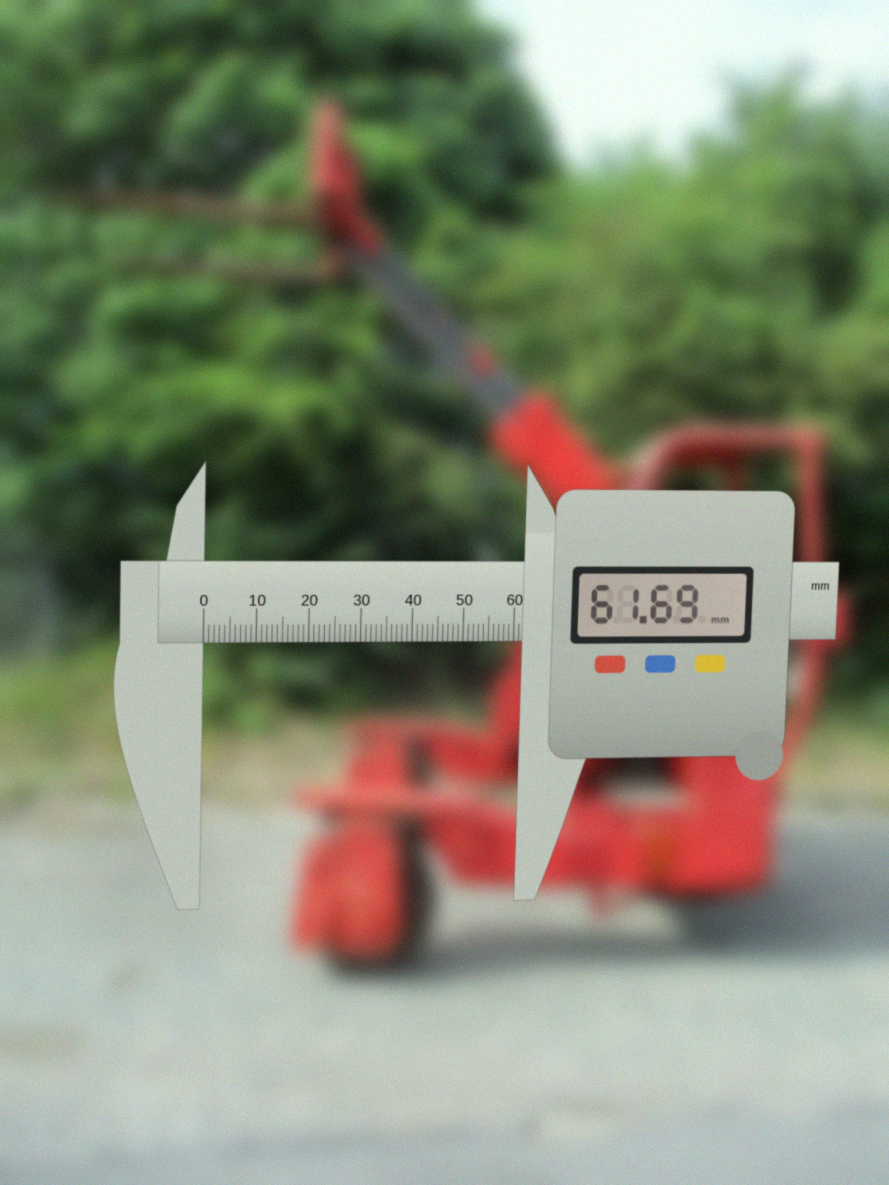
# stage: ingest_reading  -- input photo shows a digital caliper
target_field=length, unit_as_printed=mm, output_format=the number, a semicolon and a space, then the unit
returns 61.69; mm
